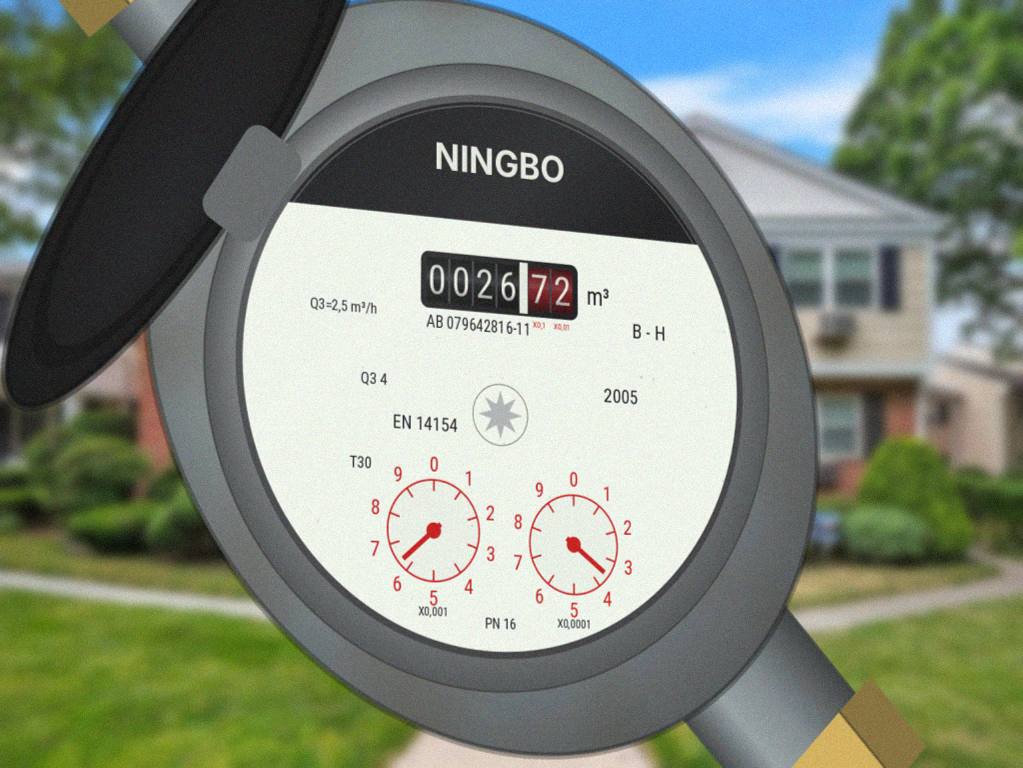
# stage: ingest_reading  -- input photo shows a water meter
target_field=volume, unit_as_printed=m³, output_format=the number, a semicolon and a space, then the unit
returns 26.7263; m³
